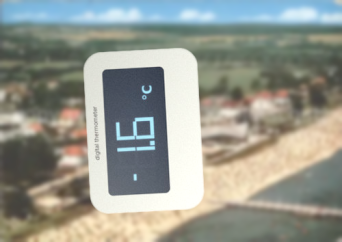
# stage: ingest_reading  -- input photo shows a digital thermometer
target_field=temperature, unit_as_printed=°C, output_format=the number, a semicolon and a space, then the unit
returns -1.6; °C
